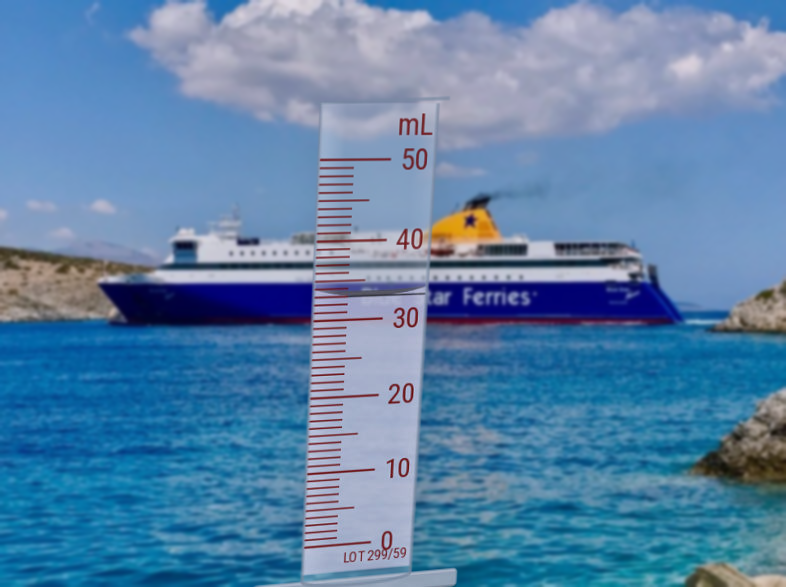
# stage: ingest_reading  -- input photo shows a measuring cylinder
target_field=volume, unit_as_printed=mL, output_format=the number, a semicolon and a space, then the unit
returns 33; mL
